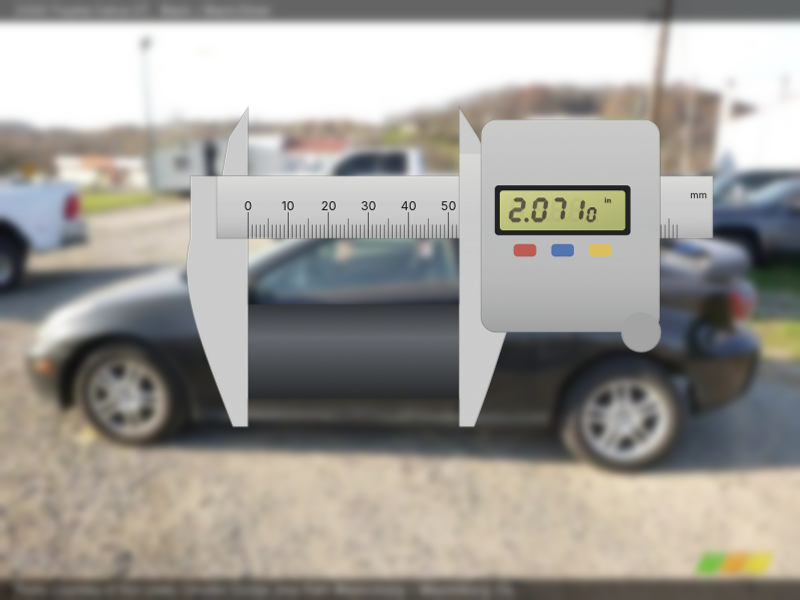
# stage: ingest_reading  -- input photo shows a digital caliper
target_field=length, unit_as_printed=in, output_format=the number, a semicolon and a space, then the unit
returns 2.0710; in
